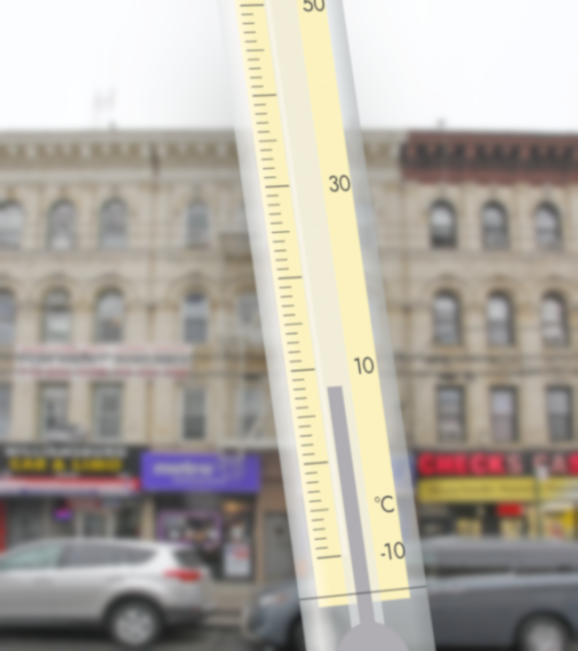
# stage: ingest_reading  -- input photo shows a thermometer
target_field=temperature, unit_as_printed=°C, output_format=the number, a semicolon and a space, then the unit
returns 8; °C
